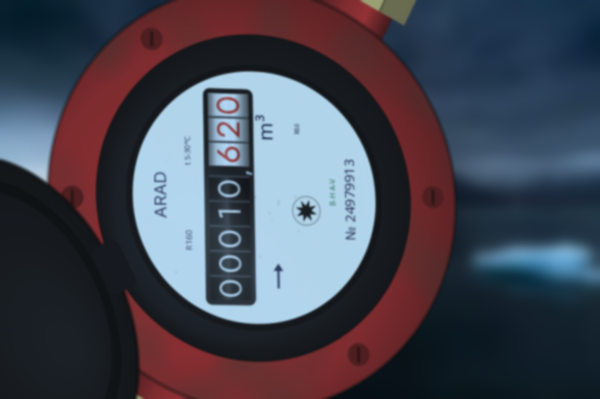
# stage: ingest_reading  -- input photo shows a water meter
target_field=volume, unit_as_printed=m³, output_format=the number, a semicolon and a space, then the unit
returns 10.620; m³
